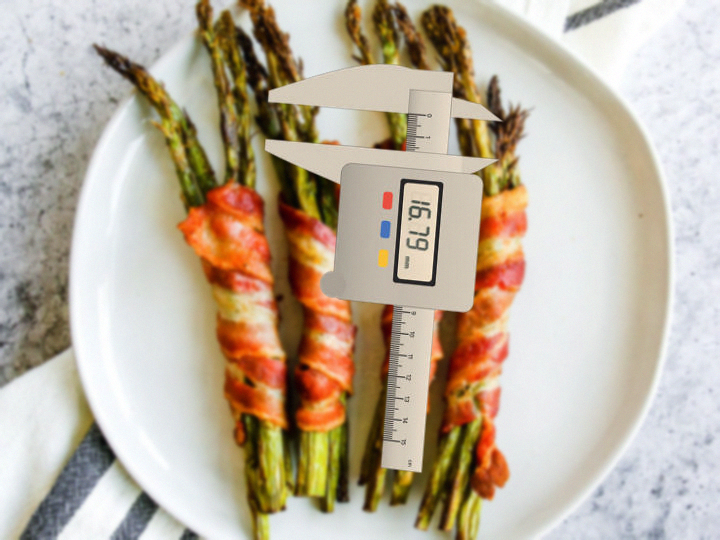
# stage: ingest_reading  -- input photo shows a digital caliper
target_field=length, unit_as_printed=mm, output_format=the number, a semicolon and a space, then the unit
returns 16.79; mm
